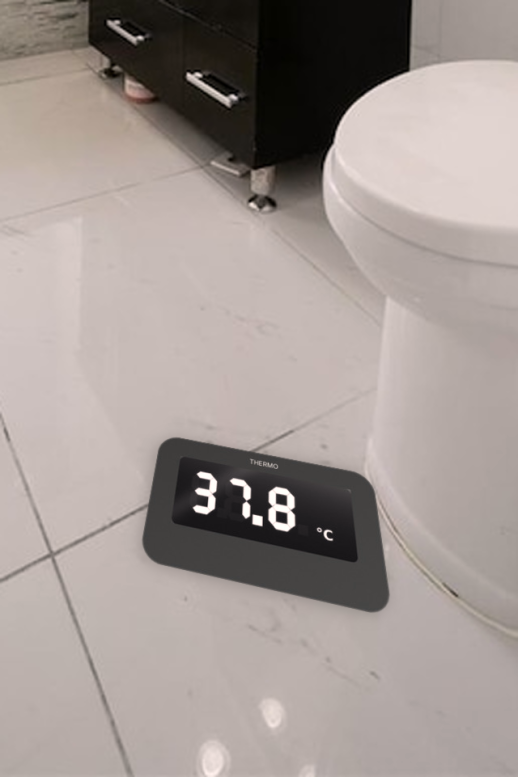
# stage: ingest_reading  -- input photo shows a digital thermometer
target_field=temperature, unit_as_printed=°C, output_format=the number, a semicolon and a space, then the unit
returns 37.8; °C
